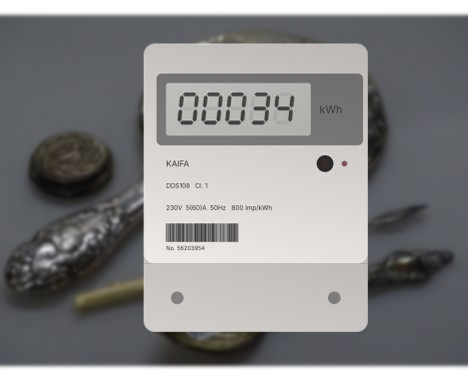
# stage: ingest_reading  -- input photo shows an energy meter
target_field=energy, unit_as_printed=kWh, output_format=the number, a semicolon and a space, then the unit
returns 34; kWh
